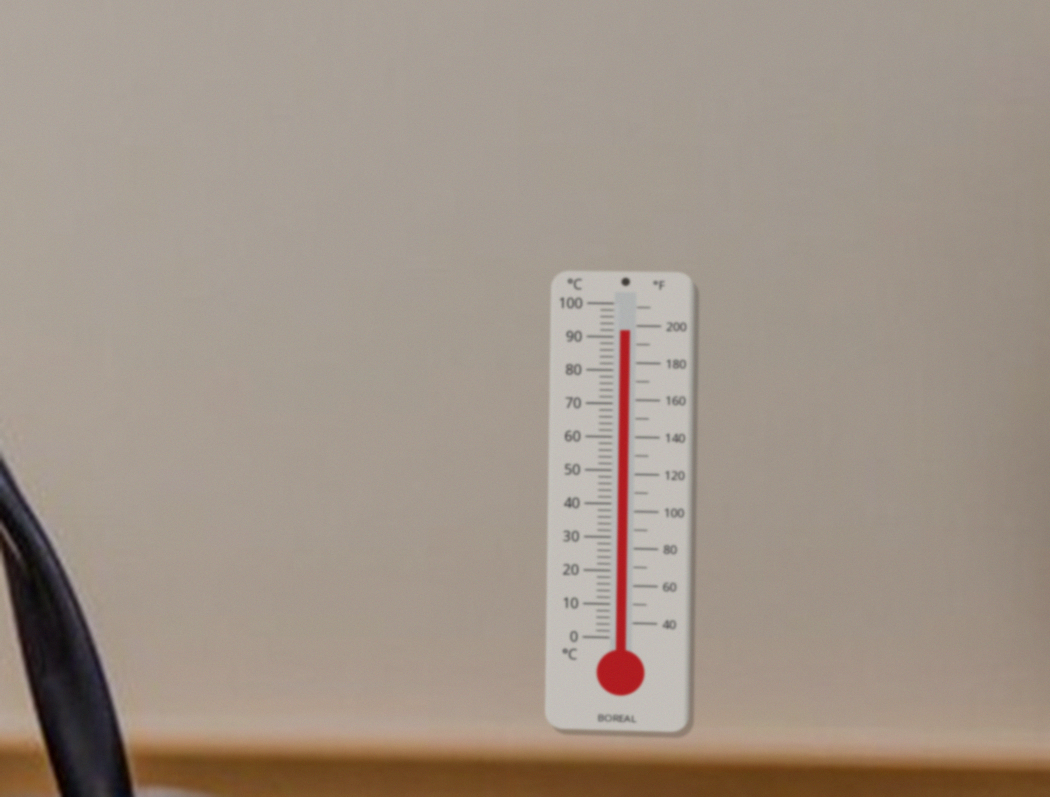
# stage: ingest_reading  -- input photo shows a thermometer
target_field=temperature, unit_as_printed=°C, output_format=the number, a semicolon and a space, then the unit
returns 92; °C
